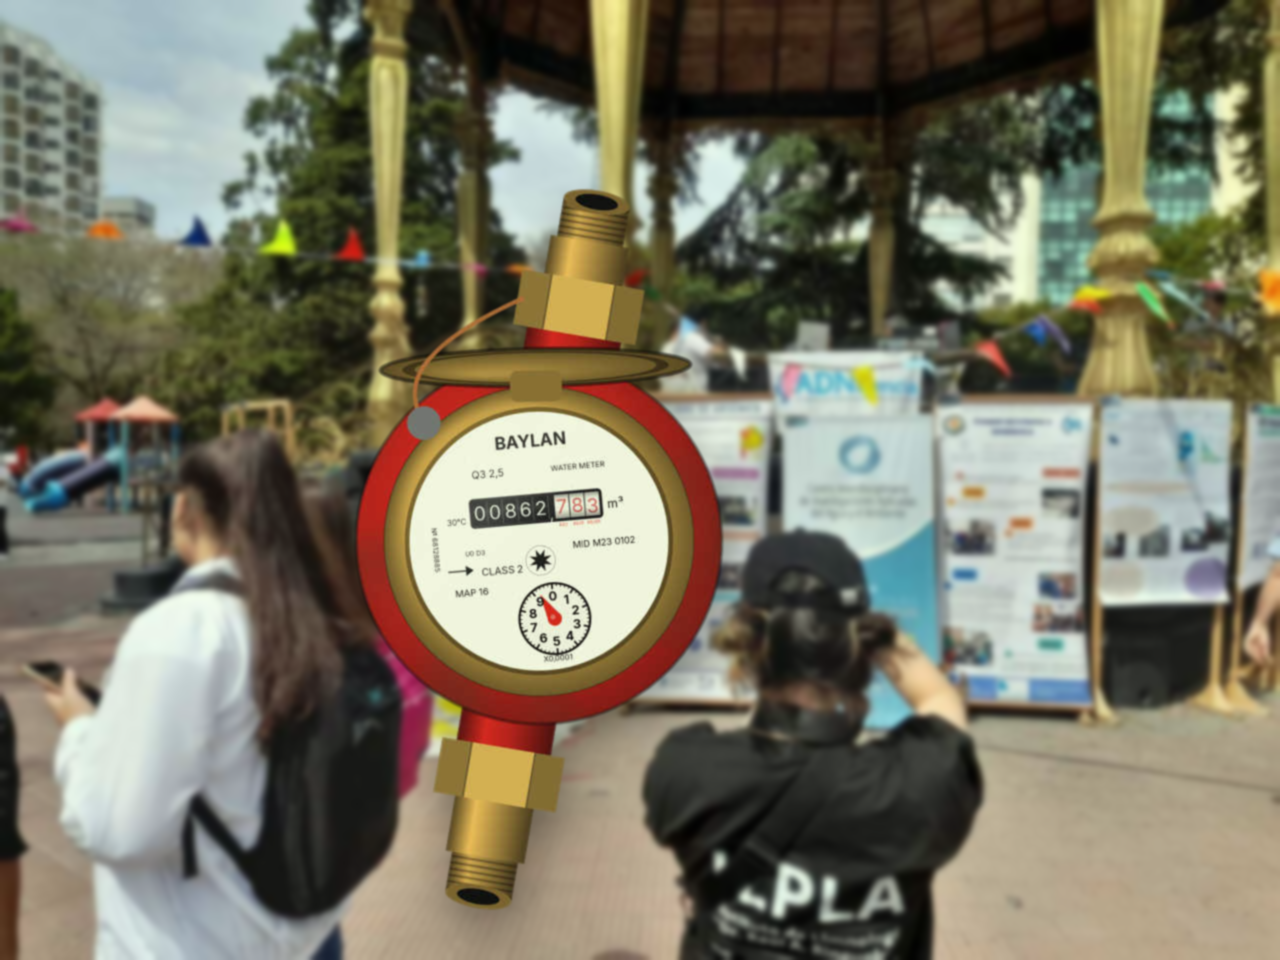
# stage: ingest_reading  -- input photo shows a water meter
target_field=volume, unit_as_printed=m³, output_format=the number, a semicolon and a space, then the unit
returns 862.7829; m³
